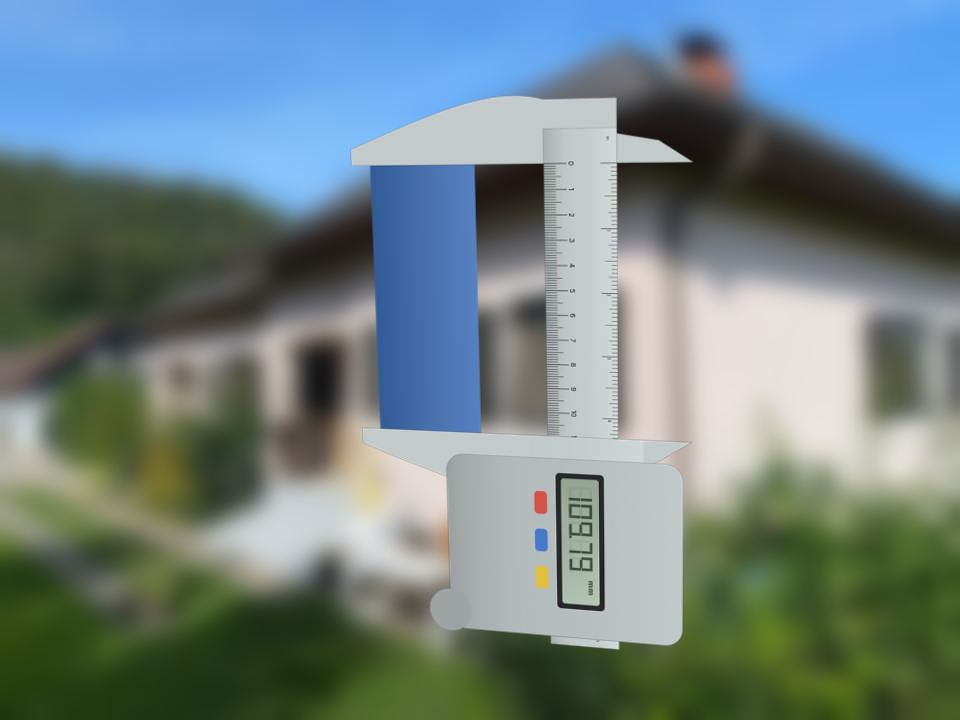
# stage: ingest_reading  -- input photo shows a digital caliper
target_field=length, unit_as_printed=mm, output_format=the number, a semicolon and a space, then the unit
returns 109.79; mm
